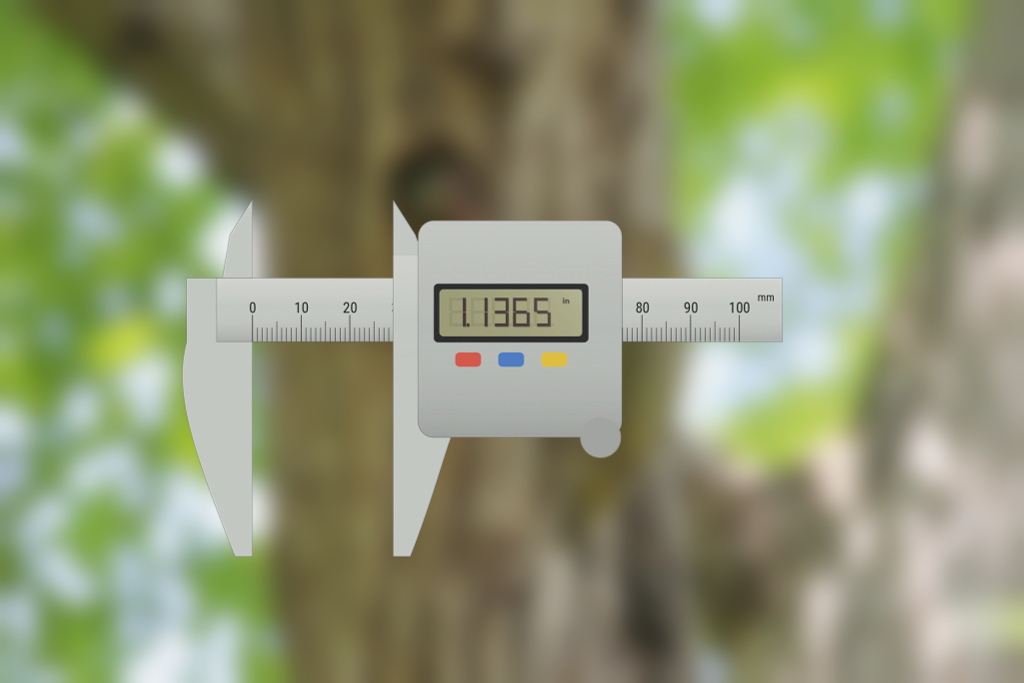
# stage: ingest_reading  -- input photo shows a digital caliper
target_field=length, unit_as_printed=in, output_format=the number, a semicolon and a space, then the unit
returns 1.1365; in
